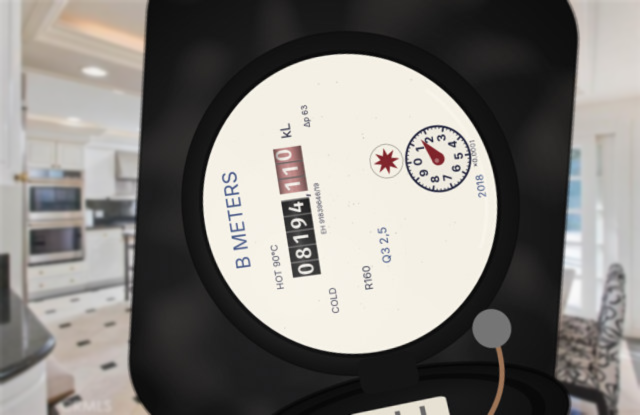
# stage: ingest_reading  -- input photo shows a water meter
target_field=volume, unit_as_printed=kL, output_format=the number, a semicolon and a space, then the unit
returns 8194.1101; kL
